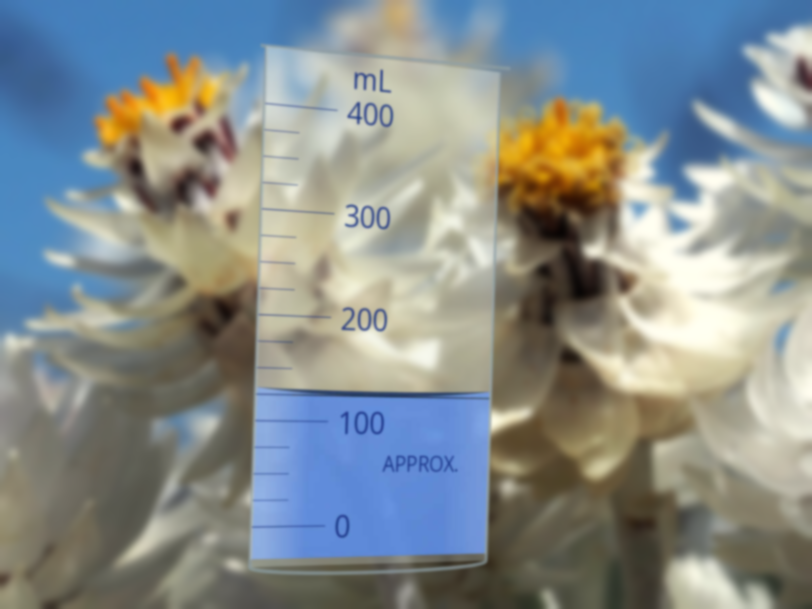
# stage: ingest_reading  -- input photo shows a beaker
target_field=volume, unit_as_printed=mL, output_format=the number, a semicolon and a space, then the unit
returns 125; mL
